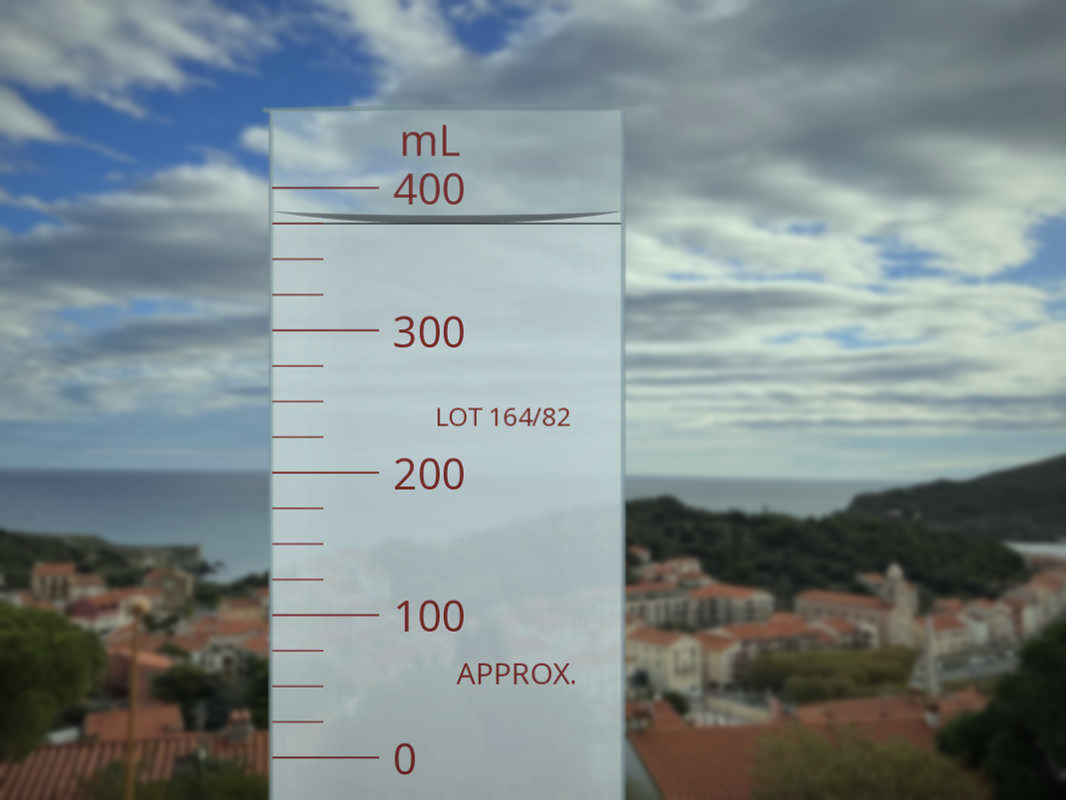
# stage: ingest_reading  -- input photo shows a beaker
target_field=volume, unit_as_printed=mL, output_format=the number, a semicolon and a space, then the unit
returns 375; mL
